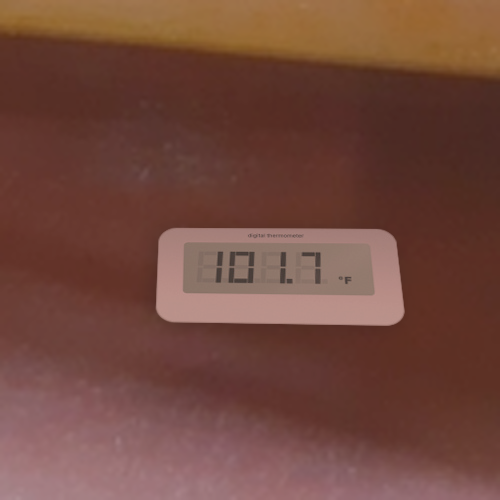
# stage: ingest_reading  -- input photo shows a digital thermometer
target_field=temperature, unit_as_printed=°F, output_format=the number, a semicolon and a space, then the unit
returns 101.7; °F
